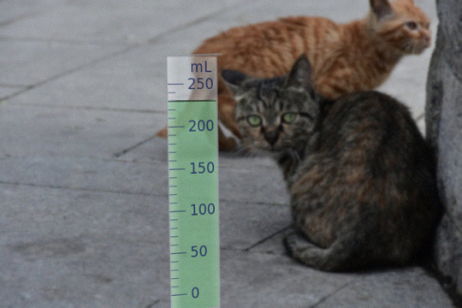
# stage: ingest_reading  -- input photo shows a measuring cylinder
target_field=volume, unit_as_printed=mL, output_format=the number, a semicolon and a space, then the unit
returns 230; mL
